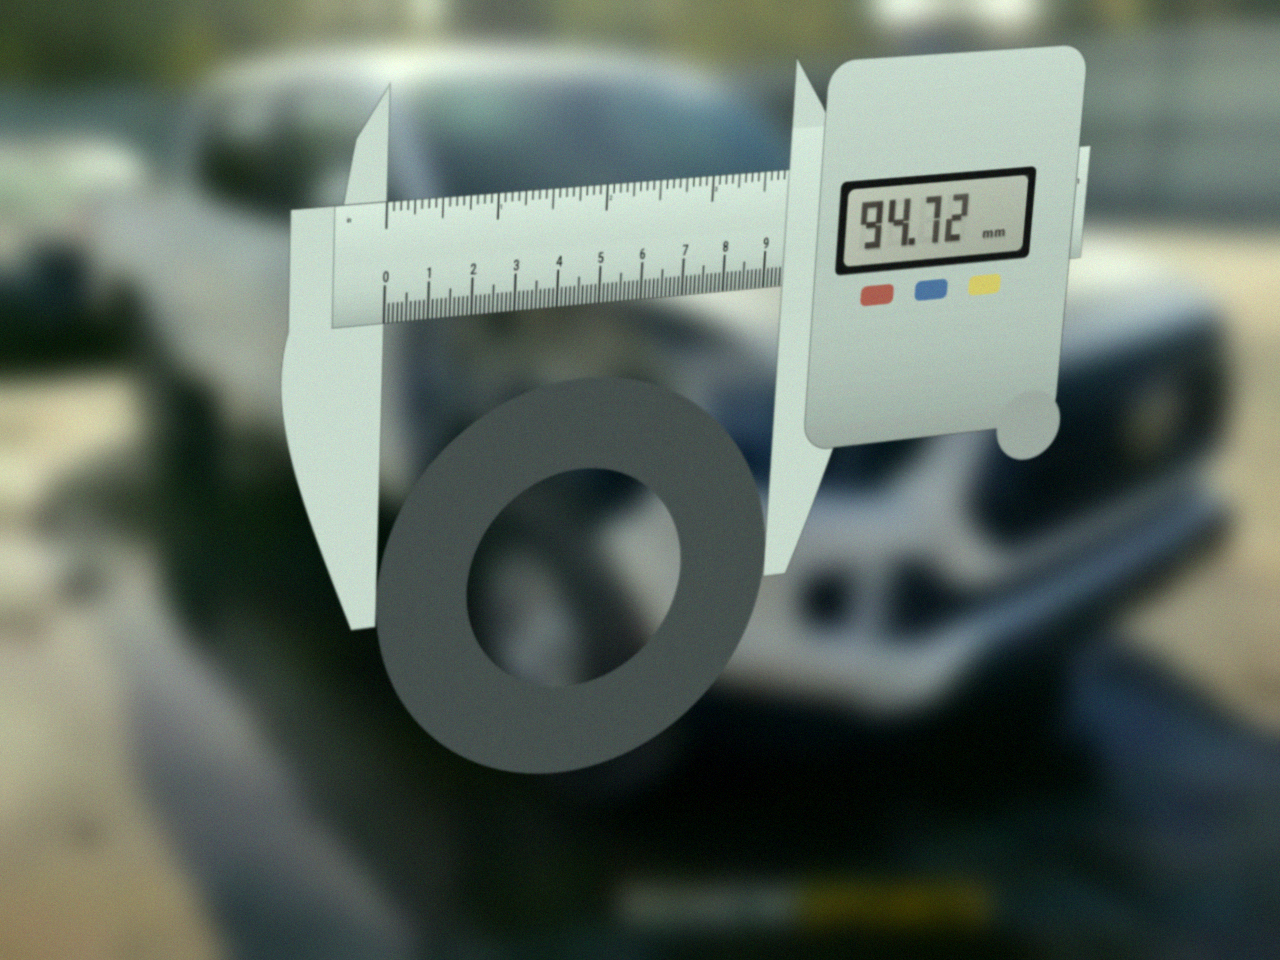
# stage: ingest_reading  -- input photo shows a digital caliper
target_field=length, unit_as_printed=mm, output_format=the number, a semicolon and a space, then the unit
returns 94.72; mm
